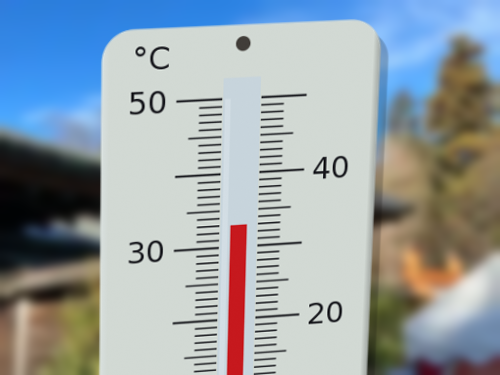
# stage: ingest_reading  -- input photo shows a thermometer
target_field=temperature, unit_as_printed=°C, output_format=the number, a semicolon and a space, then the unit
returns 33; °C
